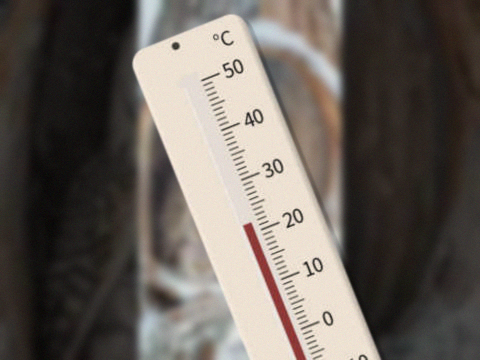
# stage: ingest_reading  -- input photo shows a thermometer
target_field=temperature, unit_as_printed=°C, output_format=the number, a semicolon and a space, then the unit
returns 22; °C
